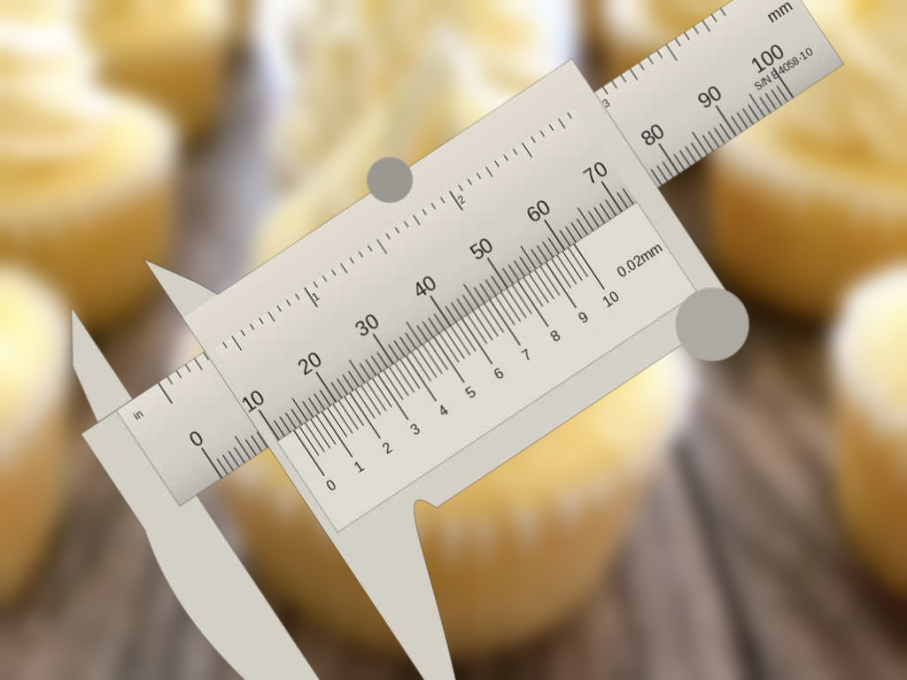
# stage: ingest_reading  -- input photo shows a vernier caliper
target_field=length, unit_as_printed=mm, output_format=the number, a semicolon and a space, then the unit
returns 12.6; mm
